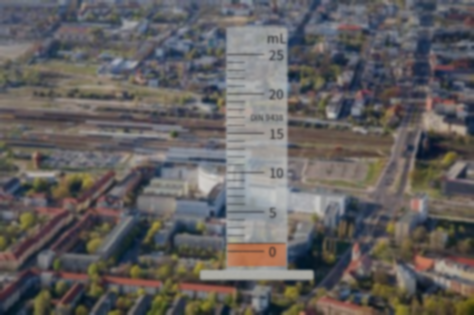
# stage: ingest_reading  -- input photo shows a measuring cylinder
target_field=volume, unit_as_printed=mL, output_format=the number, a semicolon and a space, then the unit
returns 1; mL
